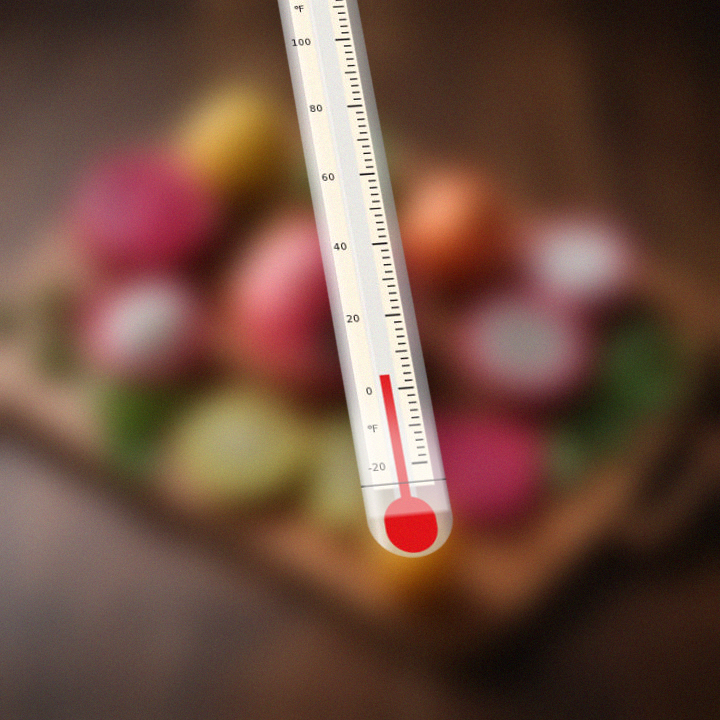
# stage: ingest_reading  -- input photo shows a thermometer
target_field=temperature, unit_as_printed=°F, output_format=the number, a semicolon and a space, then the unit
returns 4; °F
